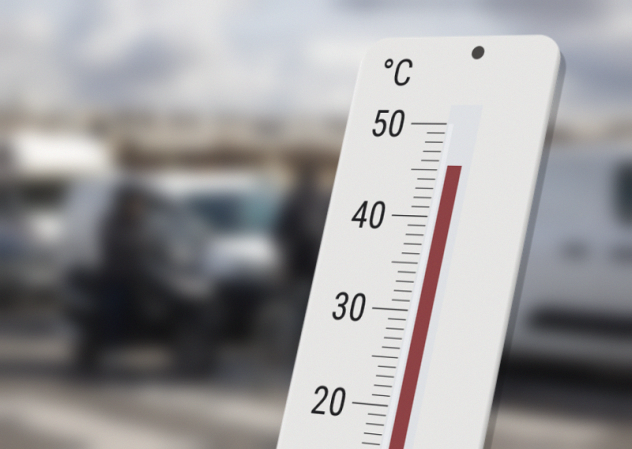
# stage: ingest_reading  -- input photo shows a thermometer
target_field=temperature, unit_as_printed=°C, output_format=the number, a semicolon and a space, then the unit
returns 45.5; °C
